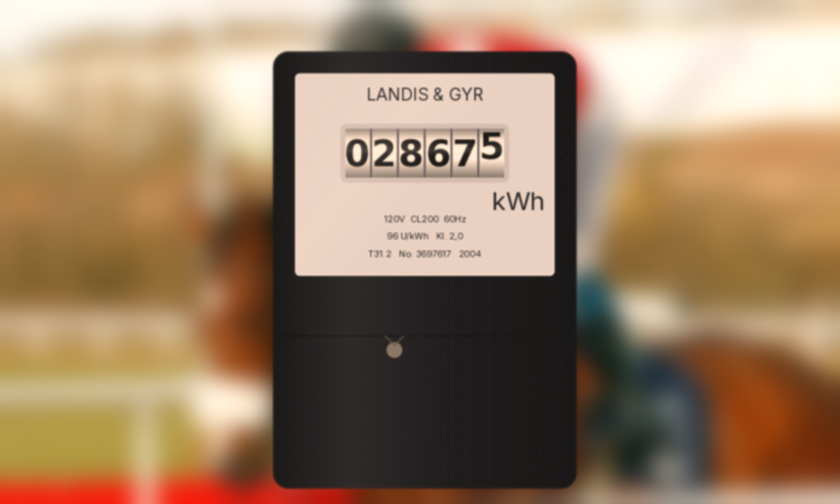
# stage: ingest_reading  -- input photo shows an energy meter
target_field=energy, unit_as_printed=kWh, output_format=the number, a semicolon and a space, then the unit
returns 28675; kWh
